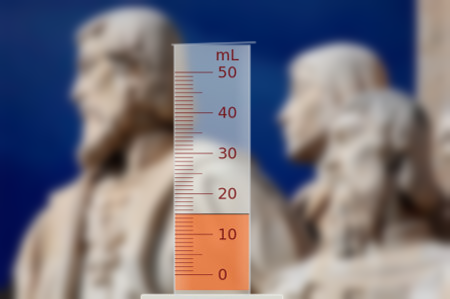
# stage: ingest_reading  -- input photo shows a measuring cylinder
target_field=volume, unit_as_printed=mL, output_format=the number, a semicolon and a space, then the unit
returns 15; mL
